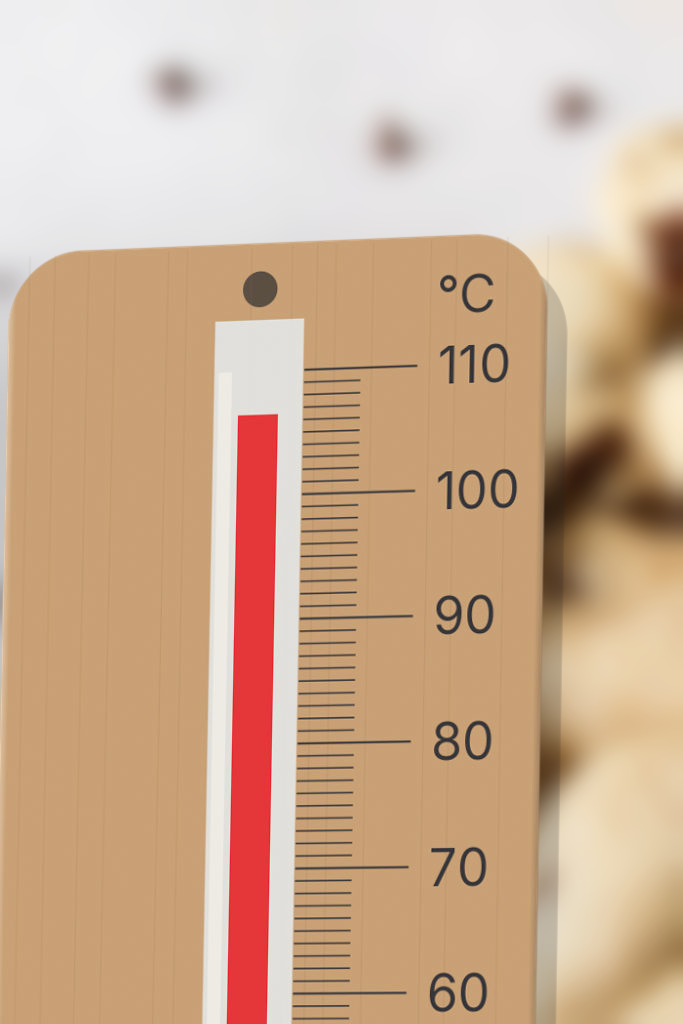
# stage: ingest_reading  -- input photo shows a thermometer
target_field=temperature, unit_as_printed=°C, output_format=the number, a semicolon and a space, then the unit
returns 106.5; °C
